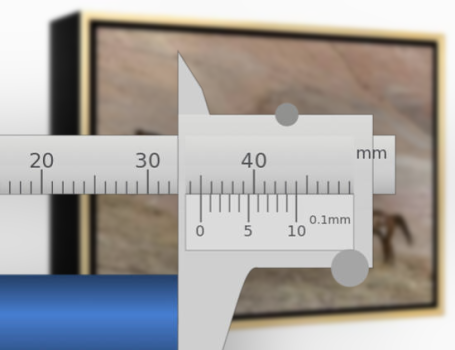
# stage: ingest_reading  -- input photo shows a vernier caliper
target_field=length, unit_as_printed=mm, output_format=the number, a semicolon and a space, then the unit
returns 35.0; mm
